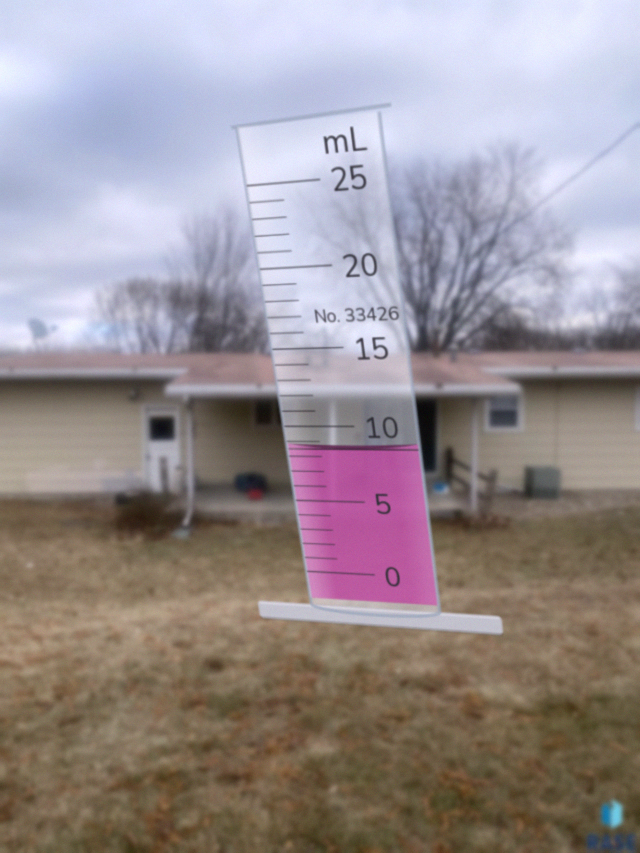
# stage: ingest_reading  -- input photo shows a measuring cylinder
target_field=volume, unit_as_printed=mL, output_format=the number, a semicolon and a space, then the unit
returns 8.5; mL
